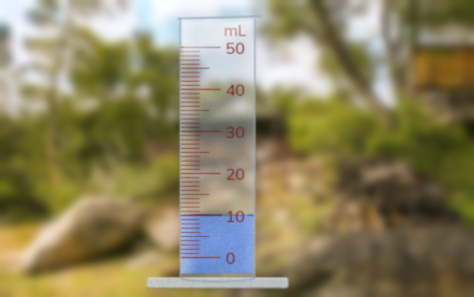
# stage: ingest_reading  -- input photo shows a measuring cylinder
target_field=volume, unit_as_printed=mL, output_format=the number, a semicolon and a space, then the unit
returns 10; mL
